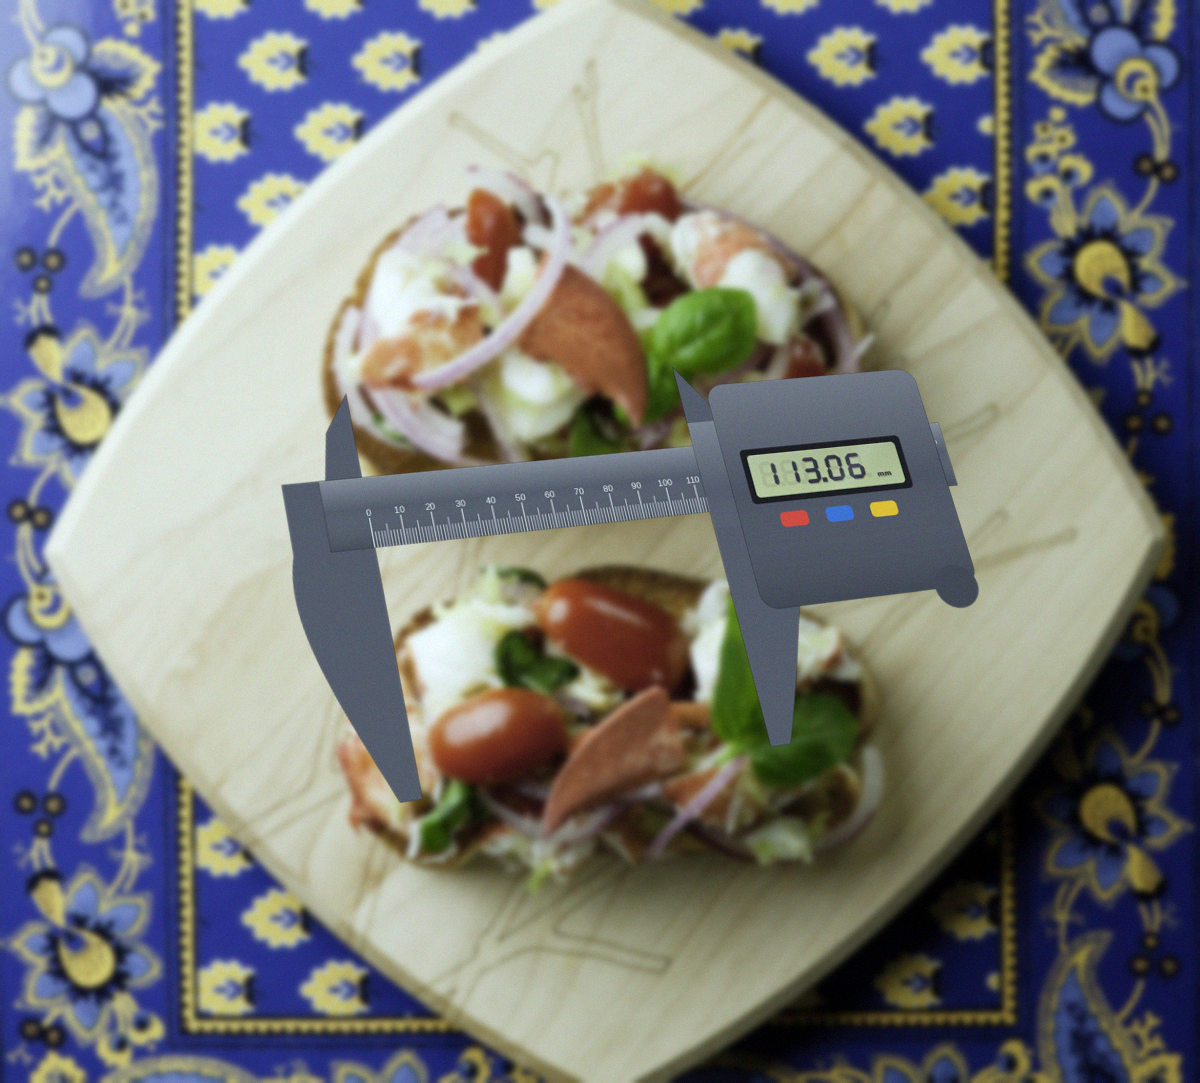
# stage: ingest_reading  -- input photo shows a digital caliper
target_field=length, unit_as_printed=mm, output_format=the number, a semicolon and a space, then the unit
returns 113.06; mm
